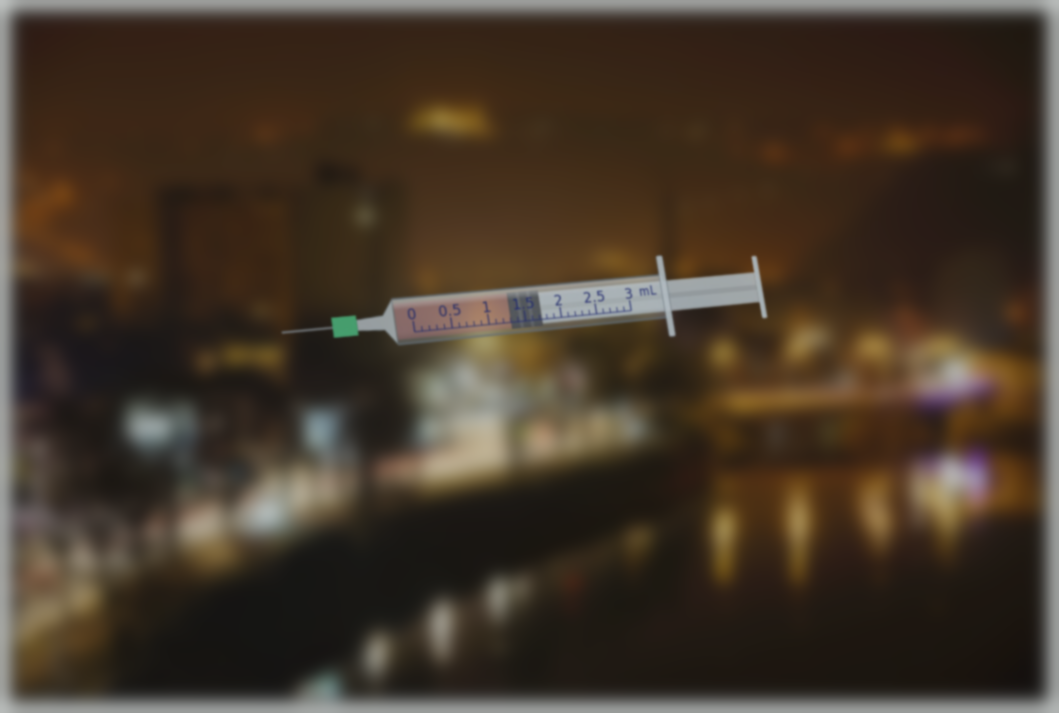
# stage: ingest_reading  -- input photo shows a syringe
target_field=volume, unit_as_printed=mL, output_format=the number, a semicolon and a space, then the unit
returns 1.3; mL
